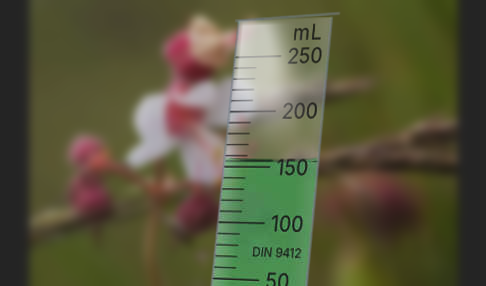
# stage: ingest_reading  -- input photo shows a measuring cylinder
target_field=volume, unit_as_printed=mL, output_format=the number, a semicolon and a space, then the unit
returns 155; mL
